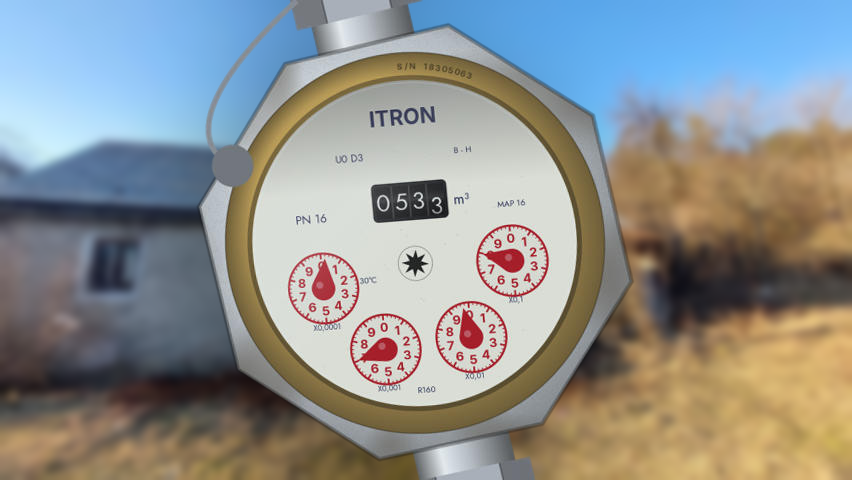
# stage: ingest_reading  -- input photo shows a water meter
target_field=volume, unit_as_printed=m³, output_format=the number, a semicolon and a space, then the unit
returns 532.7970; m³
